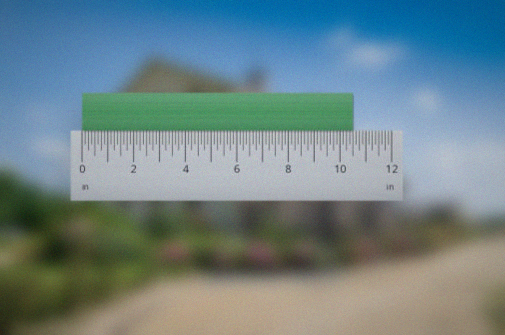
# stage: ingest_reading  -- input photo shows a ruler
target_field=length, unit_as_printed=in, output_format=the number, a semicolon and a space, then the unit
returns 10.5; in
